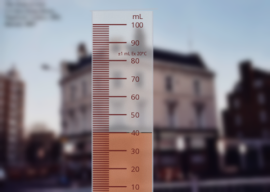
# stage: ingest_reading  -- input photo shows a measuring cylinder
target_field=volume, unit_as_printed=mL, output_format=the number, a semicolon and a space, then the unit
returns 40; mL
